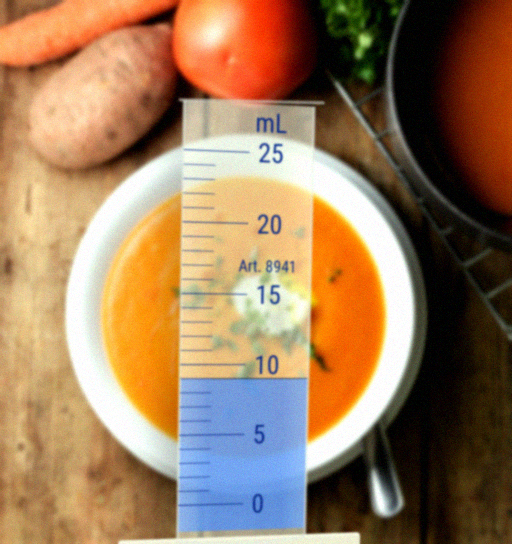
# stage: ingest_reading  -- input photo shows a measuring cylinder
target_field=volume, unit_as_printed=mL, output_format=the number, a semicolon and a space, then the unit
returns 9; mL
